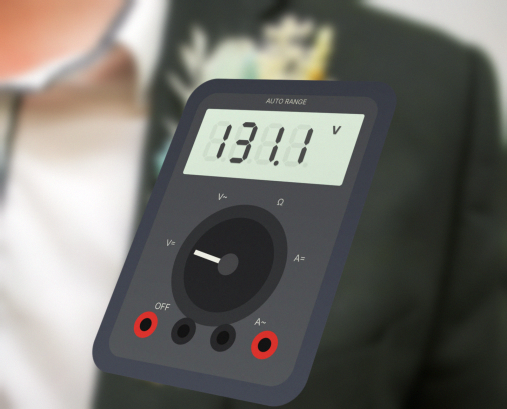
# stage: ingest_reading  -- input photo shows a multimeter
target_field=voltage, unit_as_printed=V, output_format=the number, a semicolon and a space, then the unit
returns 131.1; V
